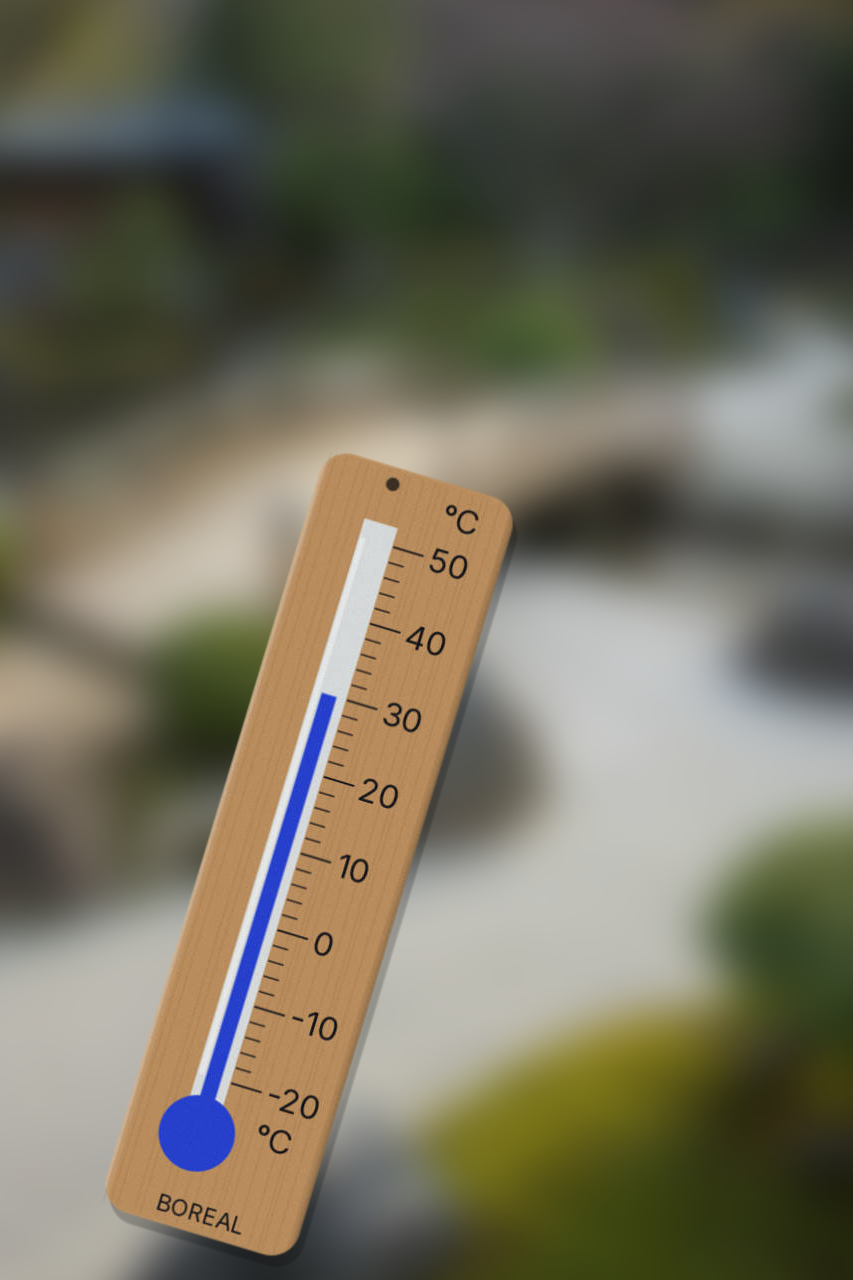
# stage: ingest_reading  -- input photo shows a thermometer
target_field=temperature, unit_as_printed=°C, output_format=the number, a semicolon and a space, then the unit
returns 30; °C
